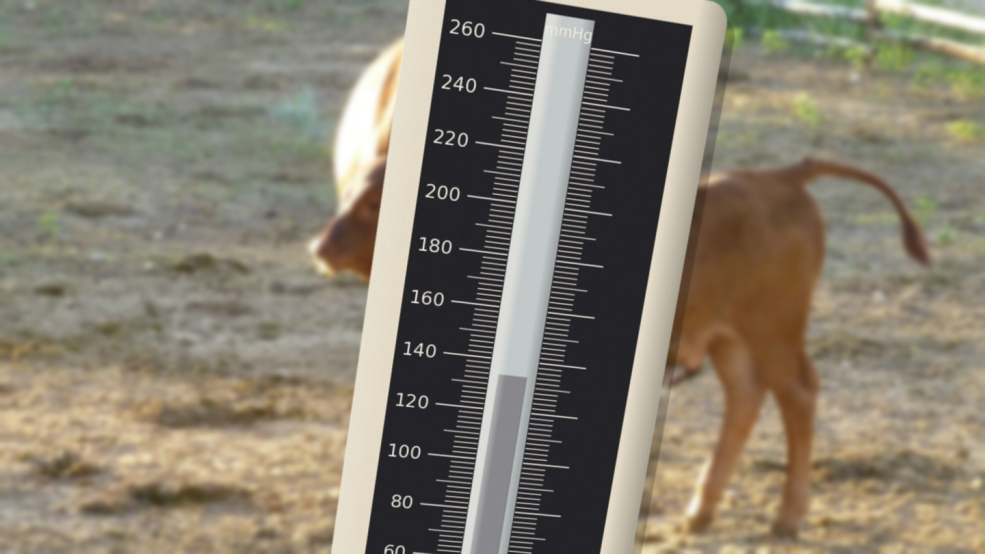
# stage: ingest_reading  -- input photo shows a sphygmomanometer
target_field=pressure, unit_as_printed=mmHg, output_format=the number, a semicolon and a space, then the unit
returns 134; mmHg
